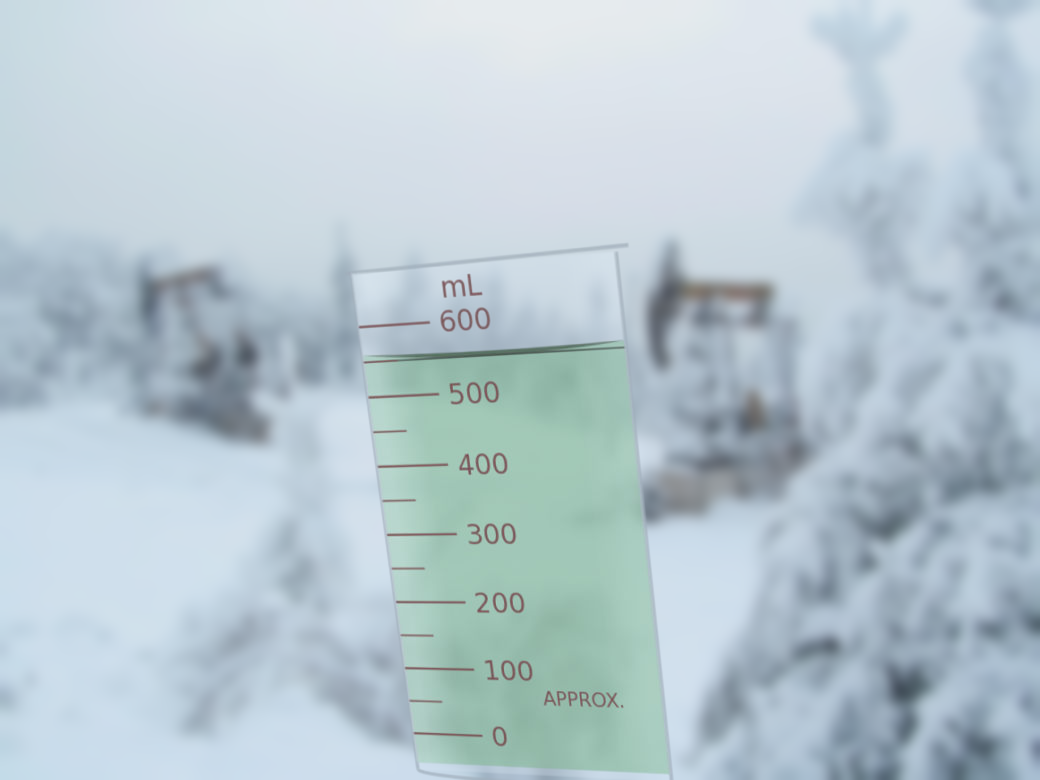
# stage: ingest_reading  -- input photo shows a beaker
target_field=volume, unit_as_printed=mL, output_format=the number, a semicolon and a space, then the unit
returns 550; mL
